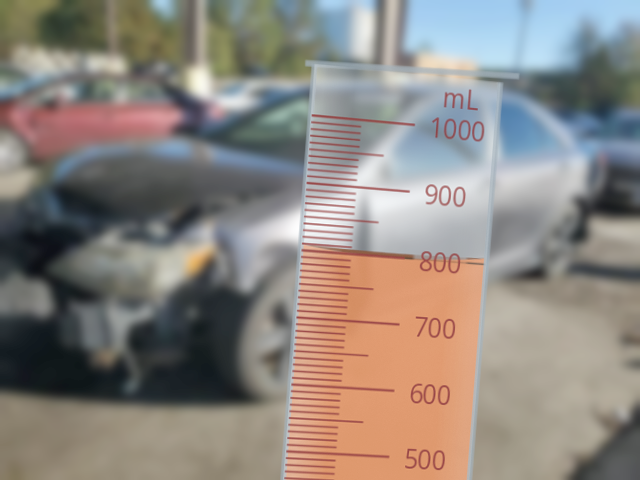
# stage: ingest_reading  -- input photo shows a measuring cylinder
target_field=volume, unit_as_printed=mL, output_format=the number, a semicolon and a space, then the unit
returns 800; mL
